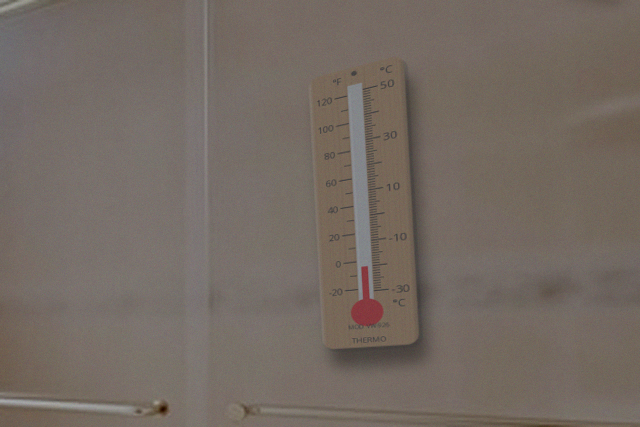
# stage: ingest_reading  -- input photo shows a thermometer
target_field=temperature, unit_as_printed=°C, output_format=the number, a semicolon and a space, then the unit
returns -20; °C
